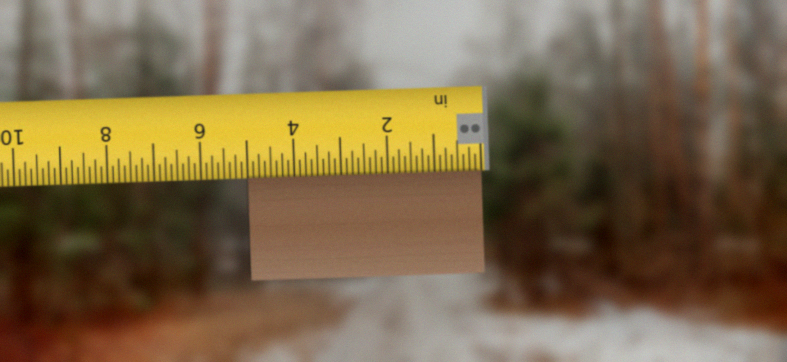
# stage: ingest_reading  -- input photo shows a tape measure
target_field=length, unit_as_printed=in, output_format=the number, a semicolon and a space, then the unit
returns 5; in
